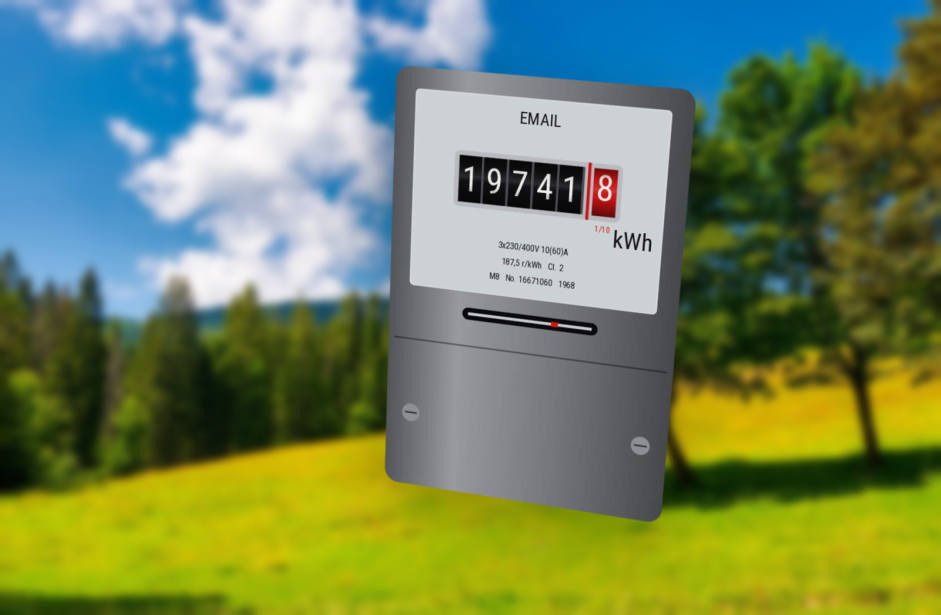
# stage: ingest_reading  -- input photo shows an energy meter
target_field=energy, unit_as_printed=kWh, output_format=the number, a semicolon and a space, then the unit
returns 19741.8; kWh
